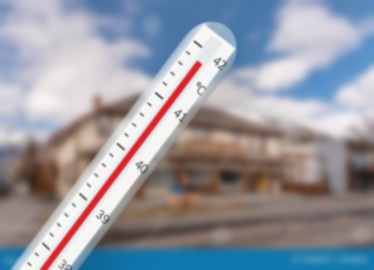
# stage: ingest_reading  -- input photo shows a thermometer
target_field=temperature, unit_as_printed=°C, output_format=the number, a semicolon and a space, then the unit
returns 41.8; °C
